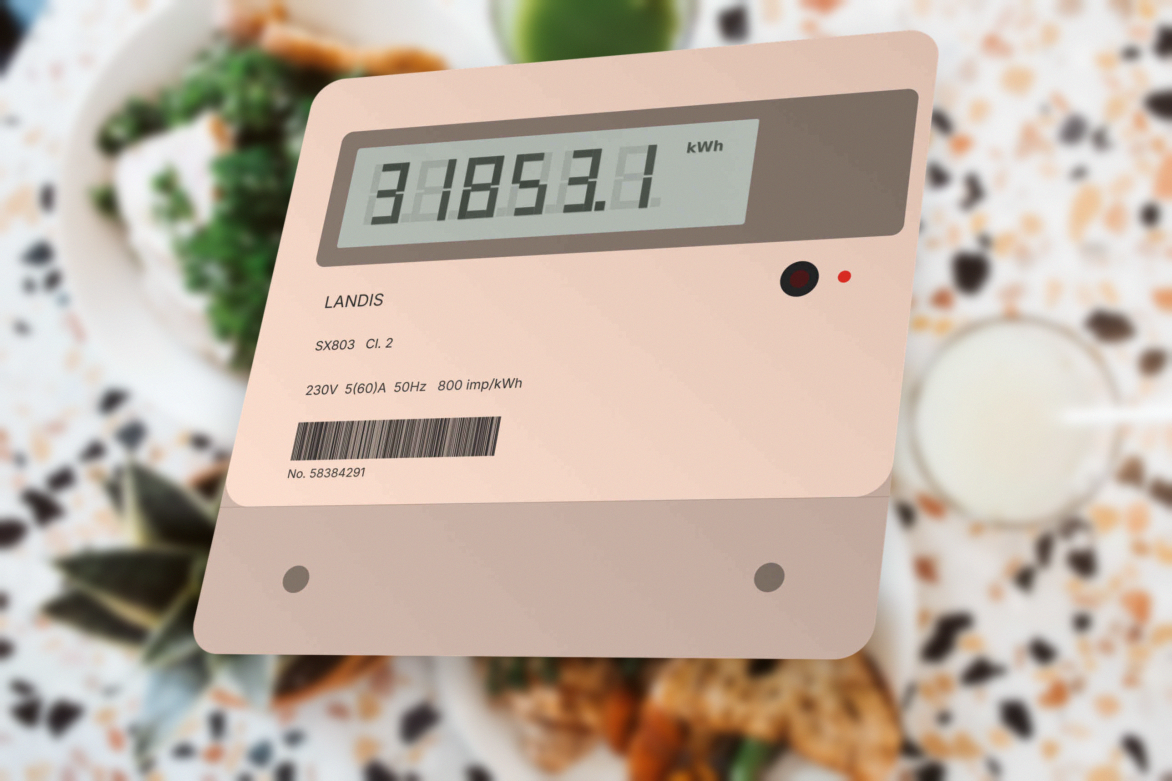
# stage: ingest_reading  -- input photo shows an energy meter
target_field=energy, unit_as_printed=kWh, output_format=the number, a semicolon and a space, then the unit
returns 31853.1; kWh
